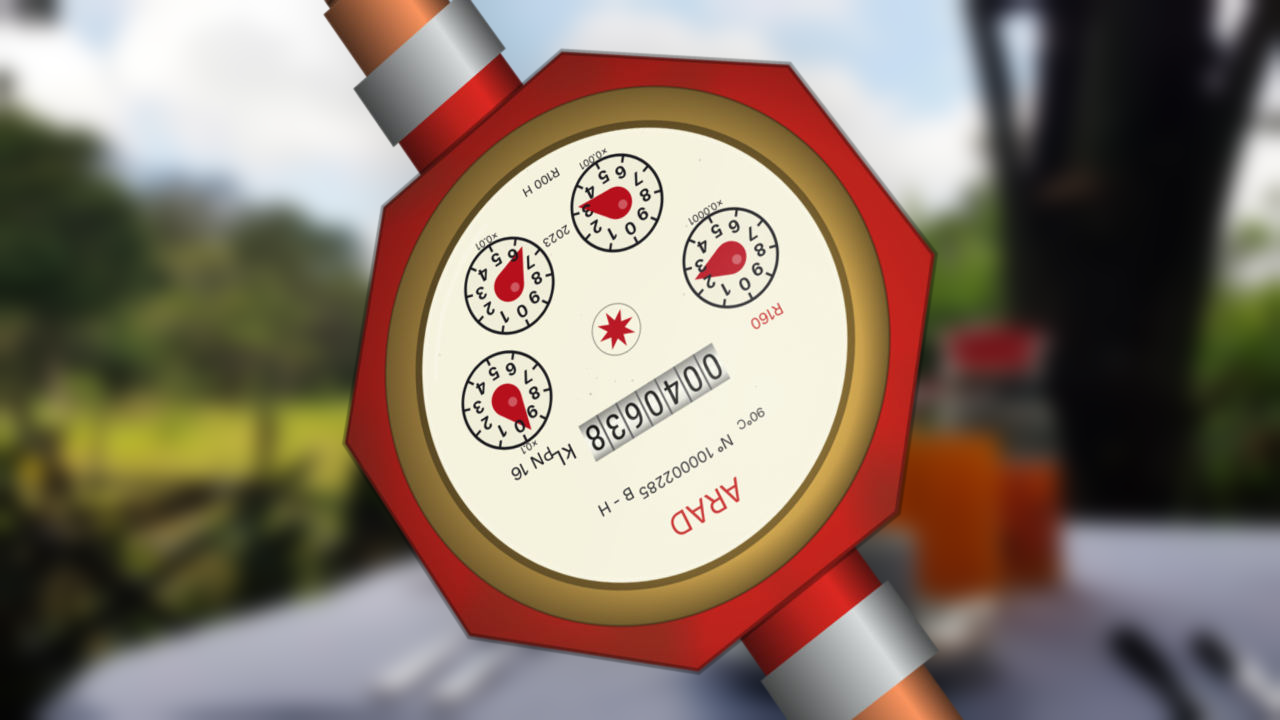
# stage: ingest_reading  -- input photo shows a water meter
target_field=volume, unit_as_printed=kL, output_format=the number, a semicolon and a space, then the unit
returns 40637.9632; kL
